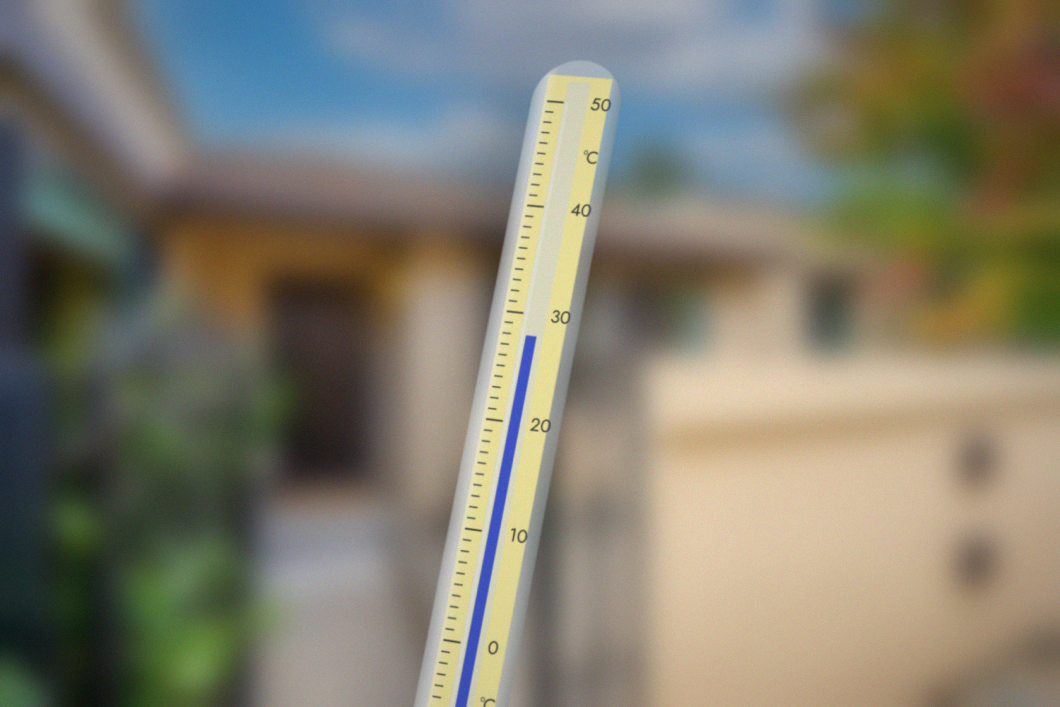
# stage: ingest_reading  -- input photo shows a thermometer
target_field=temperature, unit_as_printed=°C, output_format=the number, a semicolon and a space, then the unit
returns 28; °C
